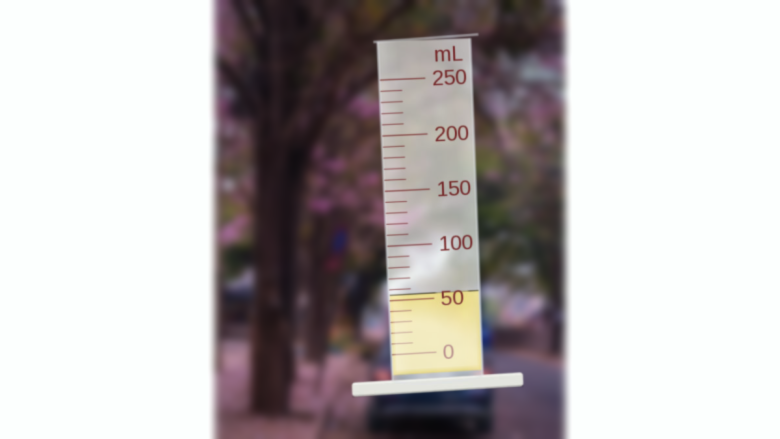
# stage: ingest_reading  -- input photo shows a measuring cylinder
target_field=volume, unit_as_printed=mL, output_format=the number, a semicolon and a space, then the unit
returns 55; mL
